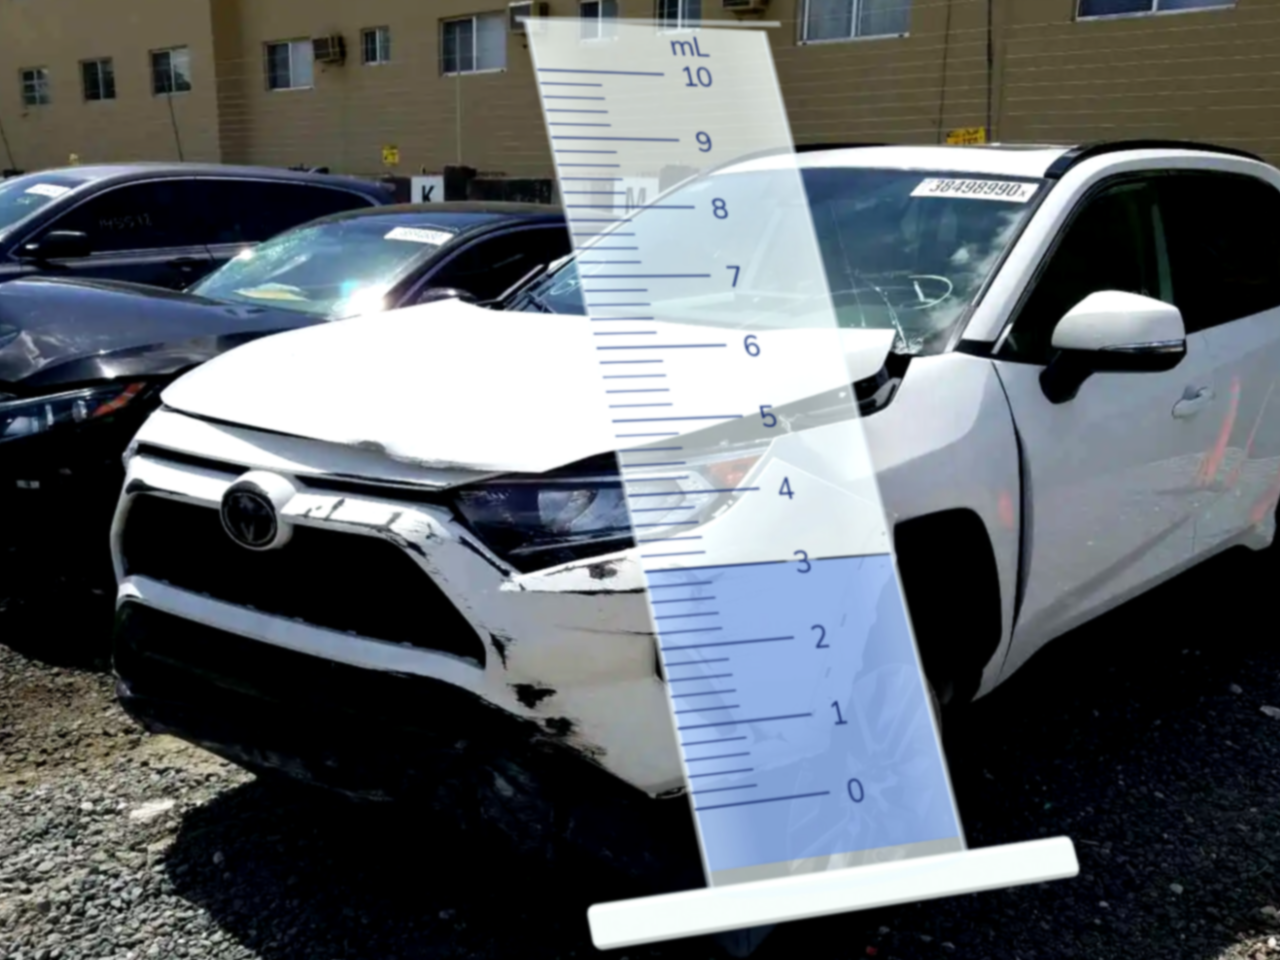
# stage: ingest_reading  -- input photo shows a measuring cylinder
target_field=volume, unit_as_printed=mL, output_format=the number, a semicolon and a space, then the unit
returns 3; mL
